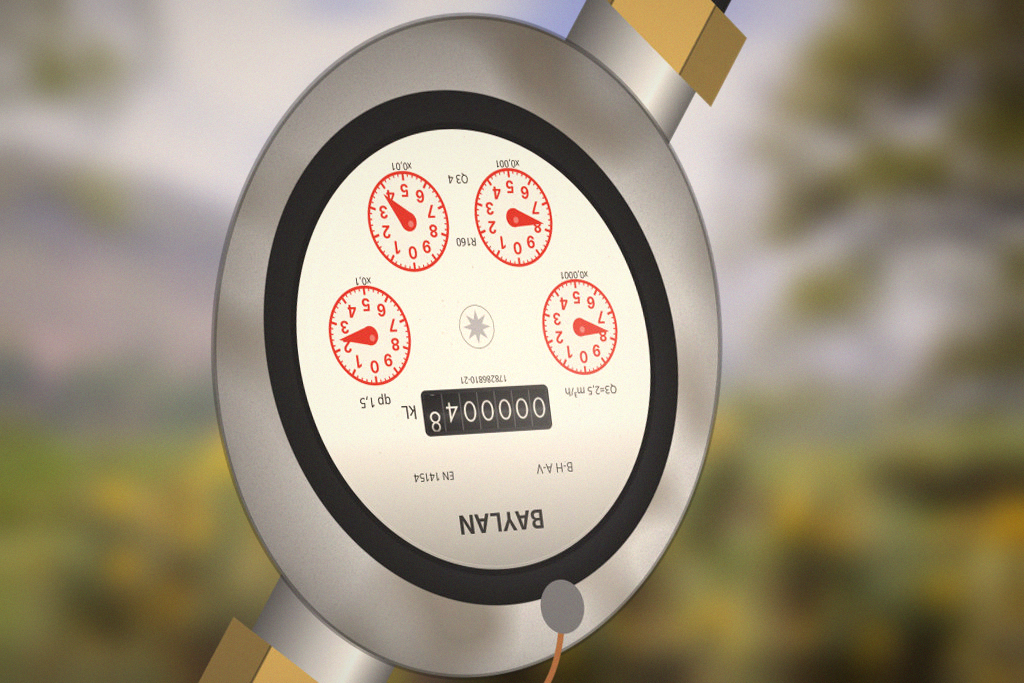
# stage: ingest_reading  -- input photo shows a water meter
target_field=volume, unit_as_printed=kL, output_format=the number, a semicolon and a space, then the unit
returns 48.2377; kL
